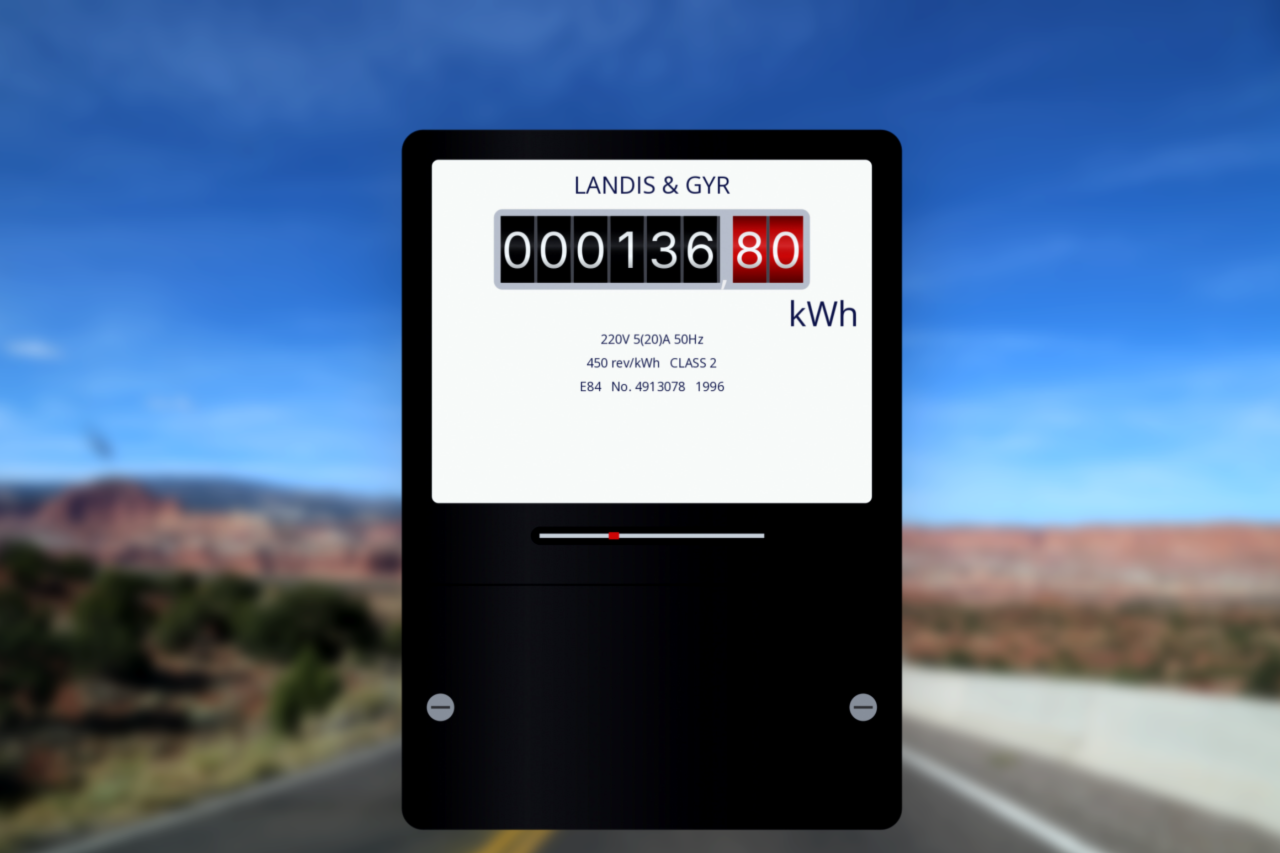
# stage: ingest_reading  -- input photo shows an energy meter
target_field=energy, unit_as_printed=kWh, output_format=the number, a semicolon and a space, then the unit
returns 136.80; kWh
